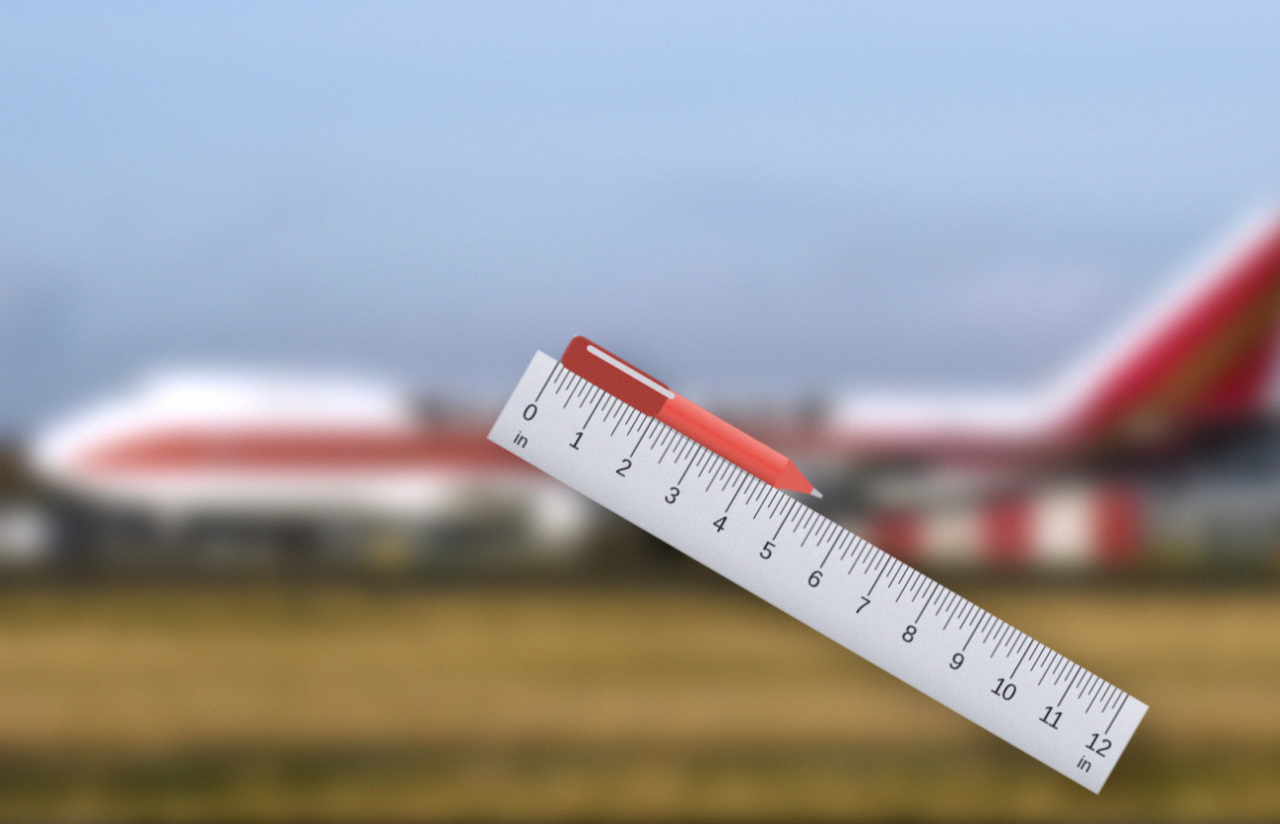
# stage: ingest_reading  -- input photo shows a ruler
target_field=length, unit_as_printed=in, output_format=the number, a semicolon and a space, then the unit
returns 5.375; in
